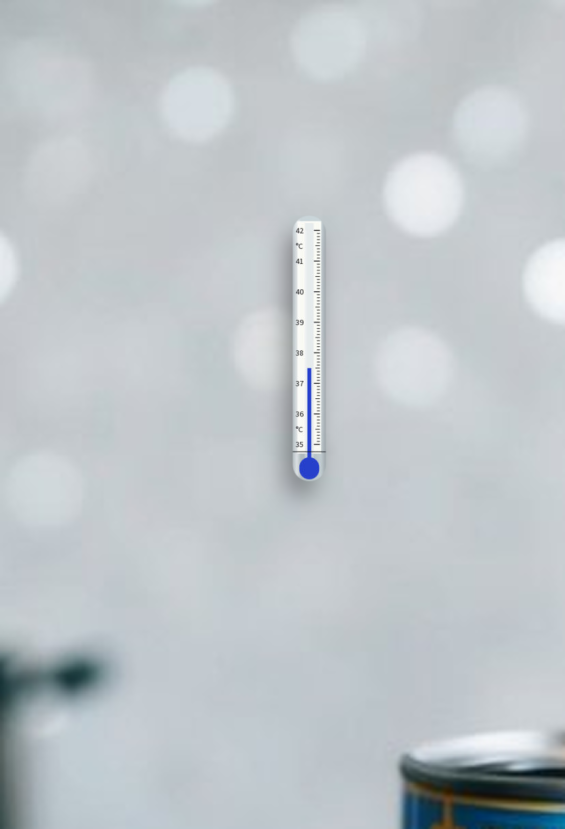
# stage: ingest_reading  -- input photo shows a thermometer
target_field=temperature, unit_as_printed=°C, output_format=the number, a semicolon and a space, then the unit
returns 37.5; °C
